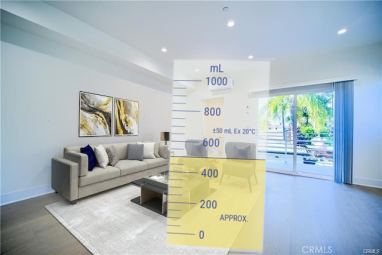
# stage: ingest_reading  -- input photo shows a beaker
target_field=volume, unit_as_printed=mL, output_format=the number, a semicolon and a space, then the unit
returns 500; mL
